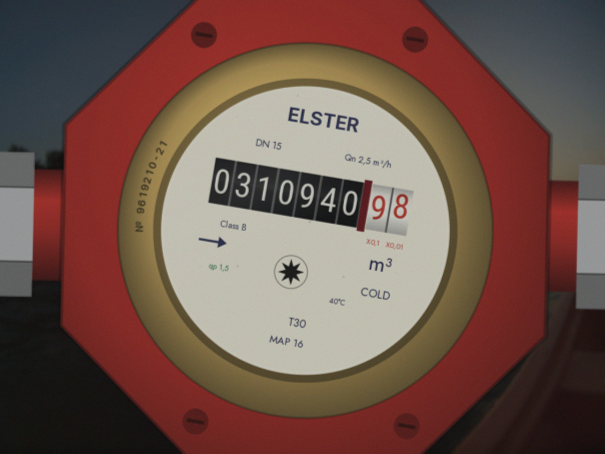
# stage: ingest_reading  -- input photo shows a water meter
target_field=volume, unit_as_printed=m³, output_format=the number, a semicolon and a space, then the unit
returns 310940.98; m³
